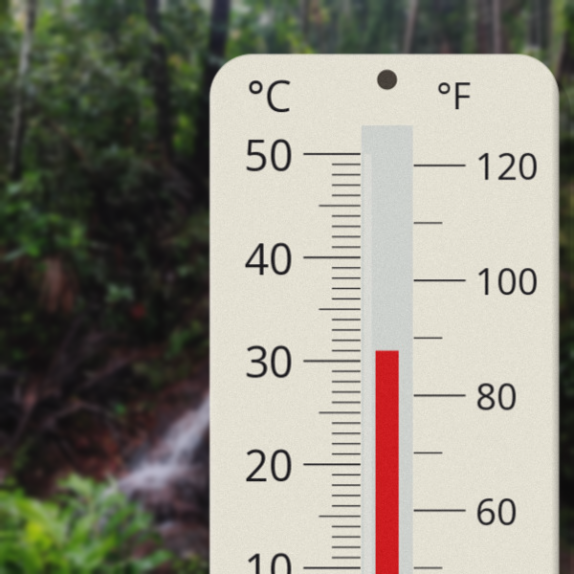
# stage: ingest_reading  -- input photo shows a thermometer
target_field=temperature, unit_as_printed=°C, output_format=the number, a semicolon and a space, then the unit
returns 31; °C
